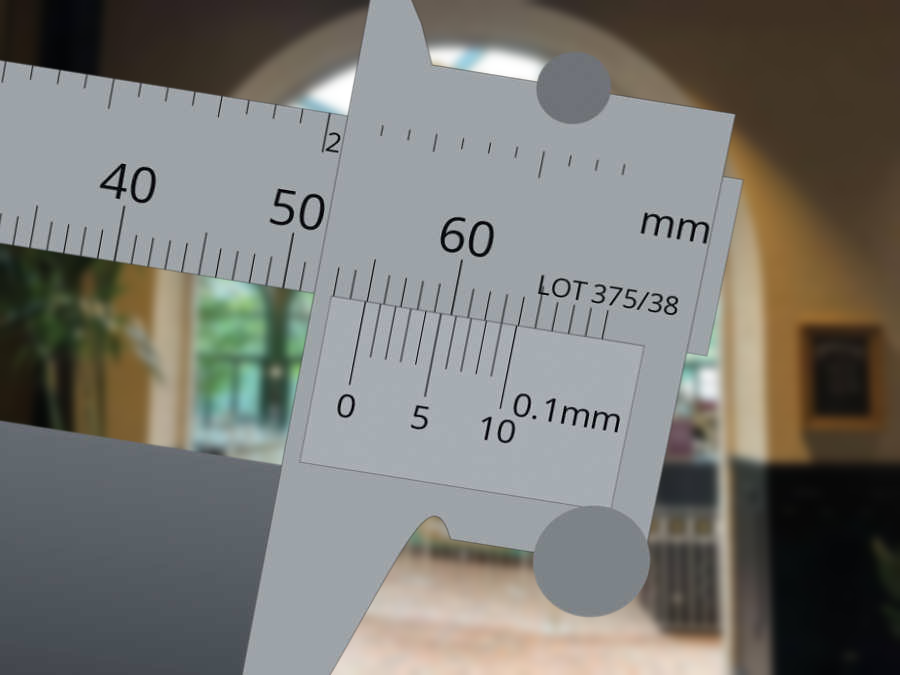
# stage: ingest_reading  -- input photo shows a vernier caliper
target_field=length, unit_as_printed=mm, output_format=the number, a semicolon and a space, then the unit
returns 54.9; mm
